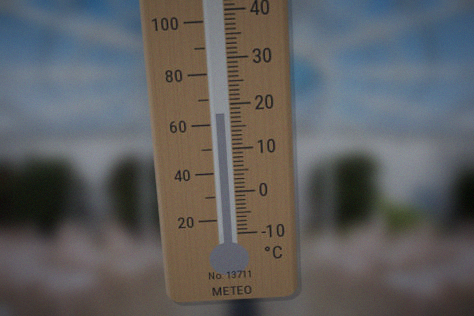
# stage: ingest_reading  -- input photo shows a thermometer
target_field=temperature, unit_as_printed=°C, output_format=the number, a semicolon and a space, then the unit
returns 18; °C
